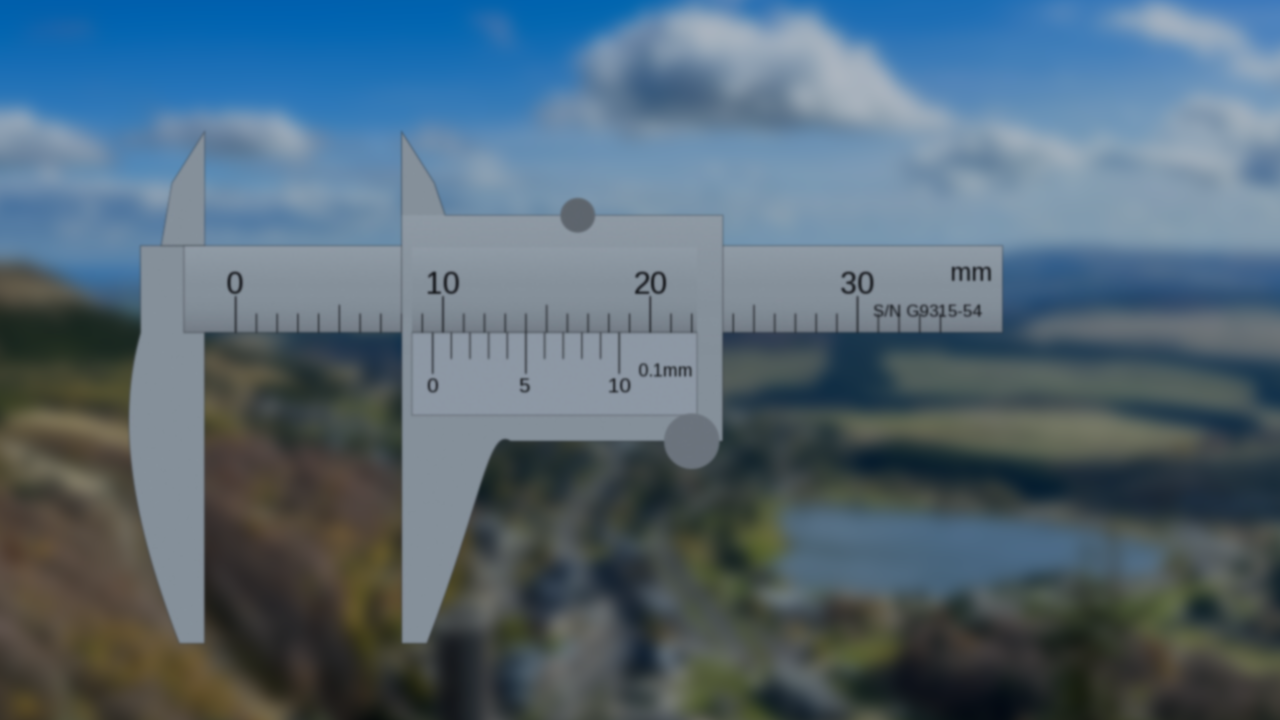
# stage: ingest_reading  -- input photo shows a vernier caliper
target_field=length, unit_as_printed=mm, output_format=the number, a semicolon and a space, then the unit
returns 9.5; mm
